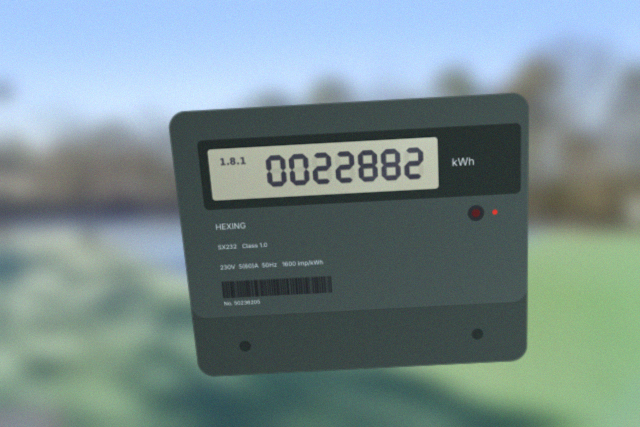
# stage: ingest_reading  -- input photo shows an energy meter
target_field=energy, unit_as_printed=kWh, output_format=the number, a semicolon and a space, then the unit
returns 22882; kWh
